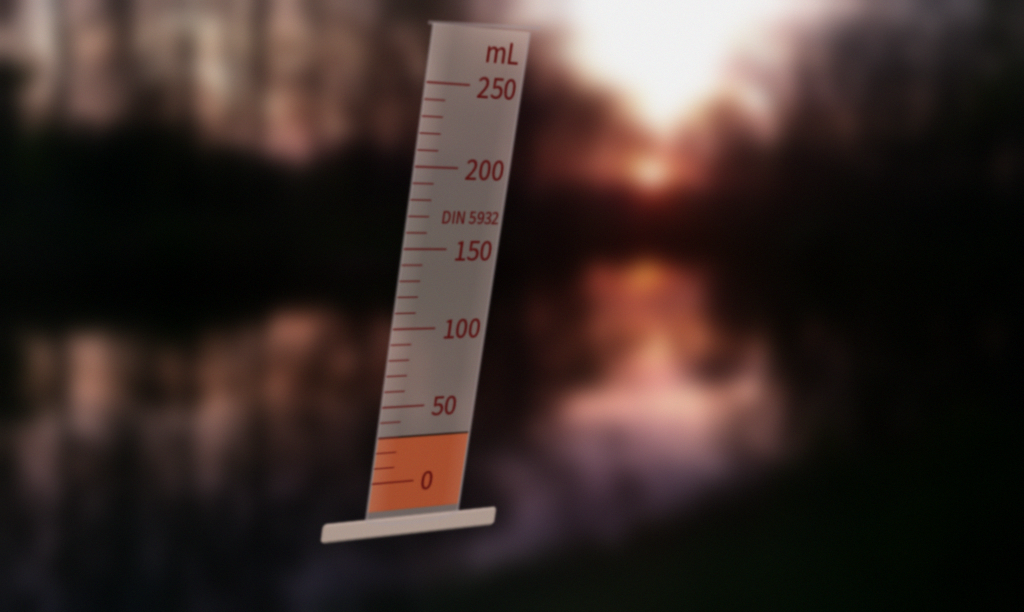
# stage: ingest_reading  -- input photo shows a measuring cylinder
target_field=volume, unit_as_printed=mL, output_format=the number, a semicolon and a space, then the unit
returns 30; mL
